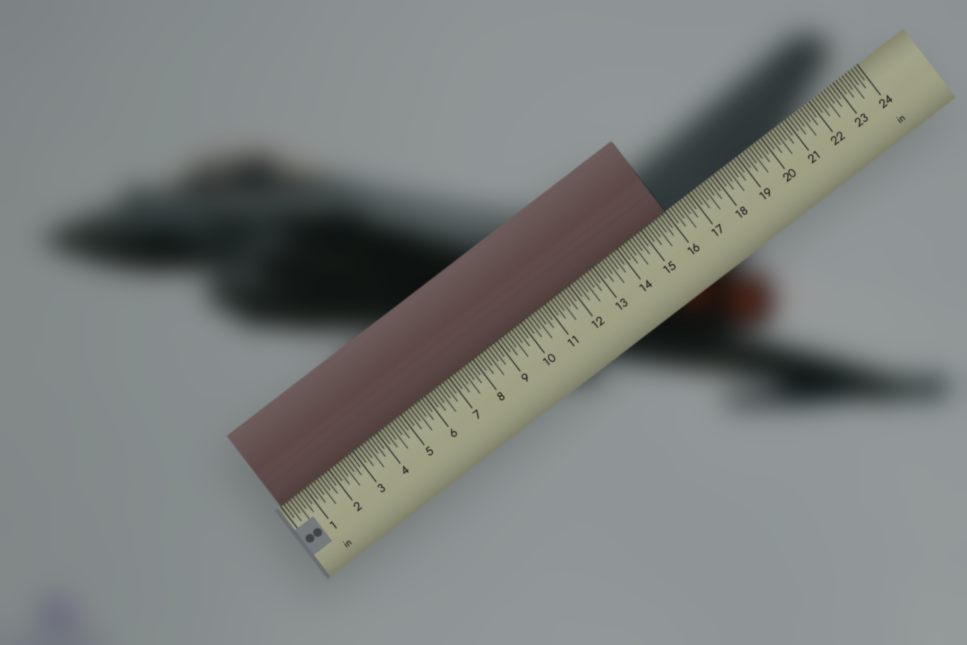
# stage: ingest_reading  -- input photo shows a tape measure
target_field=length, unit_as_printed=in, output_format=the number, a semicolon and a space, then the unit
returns 16; in
